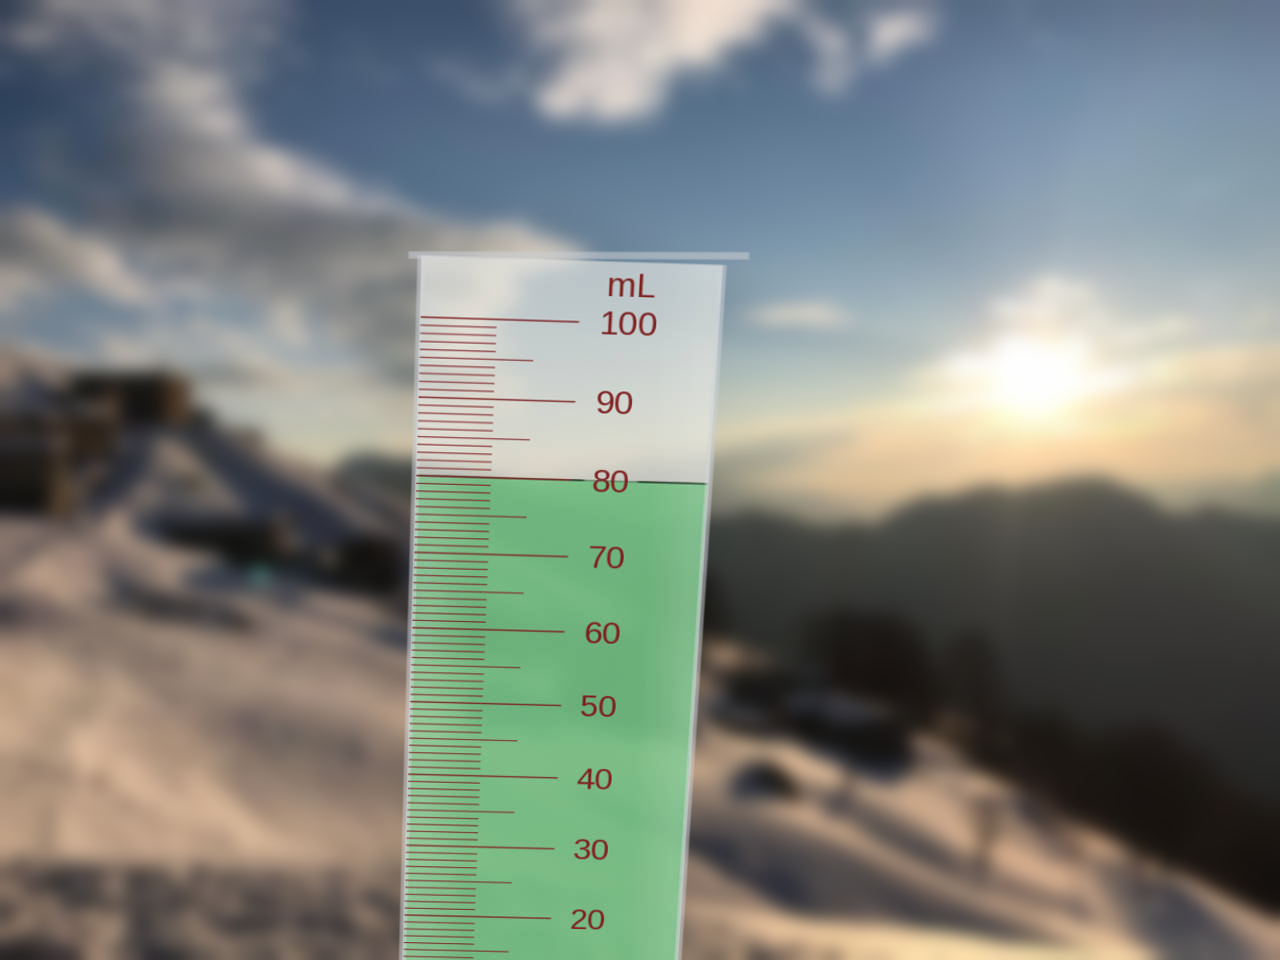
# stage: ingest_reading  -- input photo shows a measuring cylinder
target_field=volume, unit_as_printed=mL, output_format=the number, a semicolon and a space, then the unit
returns 80; mL
